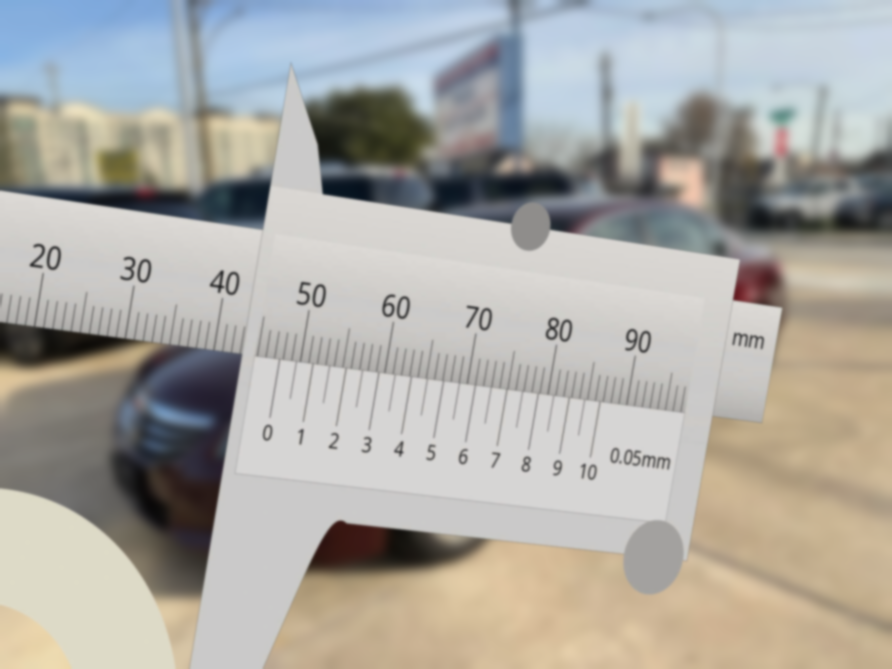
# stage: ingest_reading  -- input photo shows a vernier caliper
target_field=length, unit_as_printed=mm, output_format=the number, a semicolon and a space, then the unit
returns 47.6; mm
